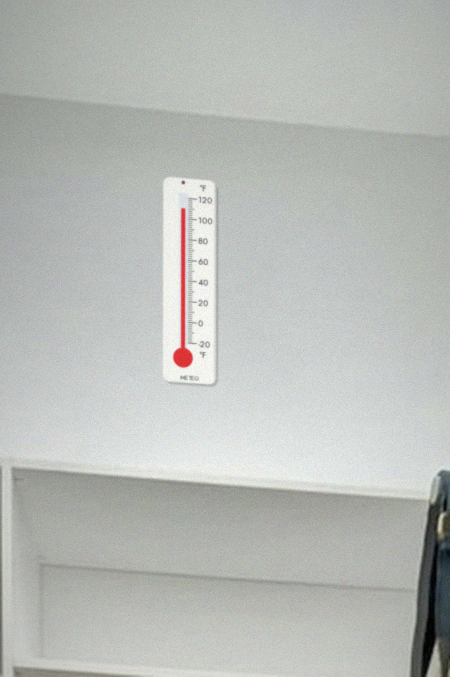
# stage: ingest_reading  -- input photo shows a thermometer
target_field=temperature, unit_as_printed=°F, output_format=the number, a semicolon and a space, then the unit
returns 110; °F
